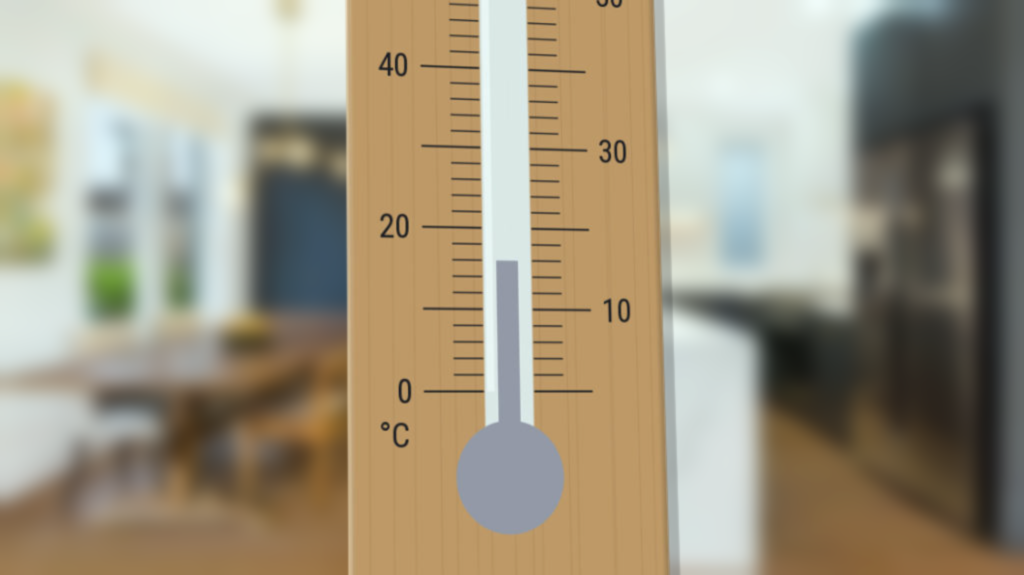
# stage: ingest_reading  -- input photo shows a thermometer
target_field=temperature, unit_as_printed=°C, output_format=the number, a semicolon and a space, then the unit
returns 16; °C
